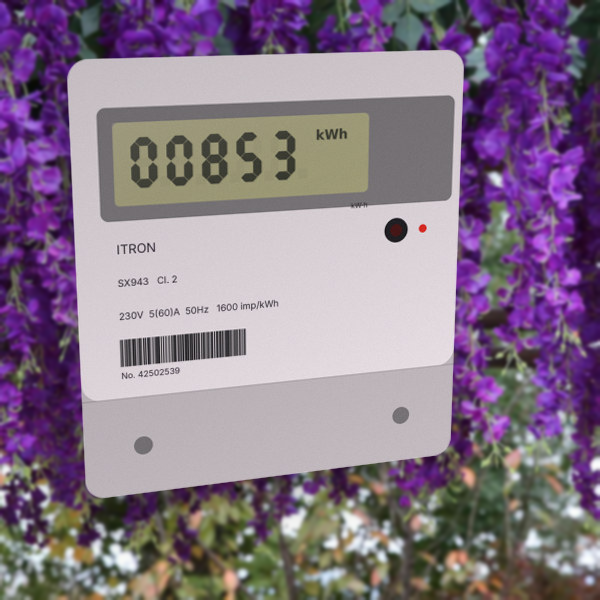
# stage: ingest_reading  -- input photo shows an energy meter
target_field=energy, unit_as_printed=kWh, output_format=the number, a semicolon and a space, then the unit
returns 853; kWh
